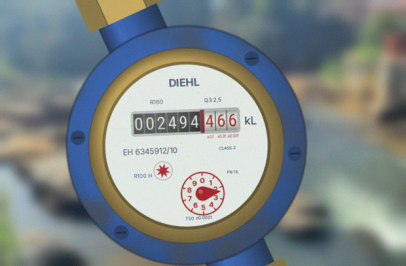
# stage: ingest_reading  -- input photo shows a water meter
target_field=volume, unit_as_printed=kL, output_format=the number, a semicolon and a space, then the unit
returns 2494.4662; kL
